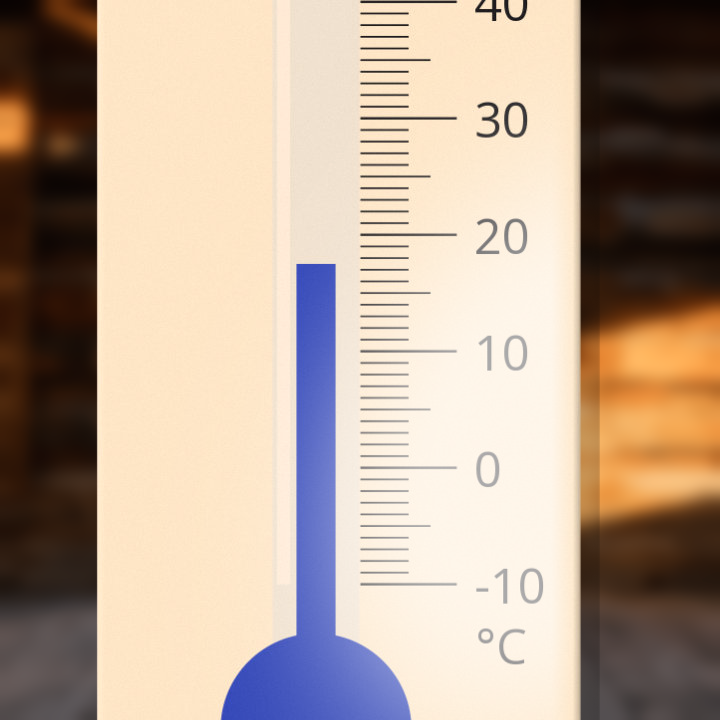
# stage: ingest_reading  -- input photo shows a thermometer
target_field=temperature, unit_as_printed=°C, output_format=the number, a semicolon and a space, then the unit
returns 17.5; °C
